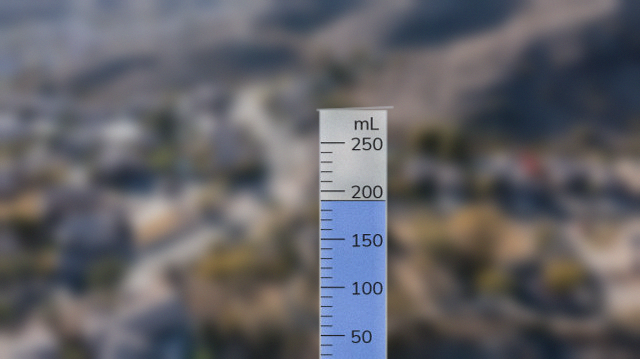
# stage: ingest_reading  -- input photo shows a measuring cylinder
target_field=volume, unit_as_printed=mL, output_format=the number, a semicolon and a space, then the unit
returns 190; mL
